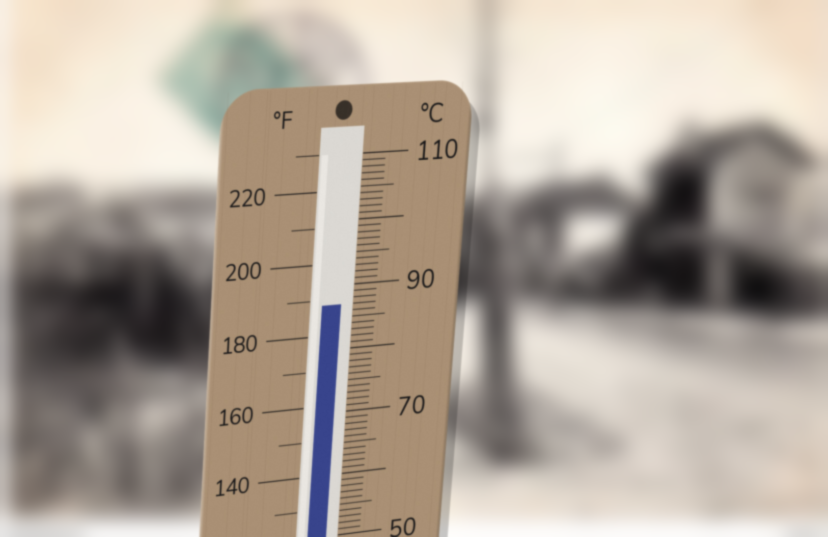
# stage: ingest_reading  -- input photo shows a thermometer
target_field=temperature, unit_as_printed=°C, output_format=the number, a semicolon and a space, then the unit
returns 87; °C
